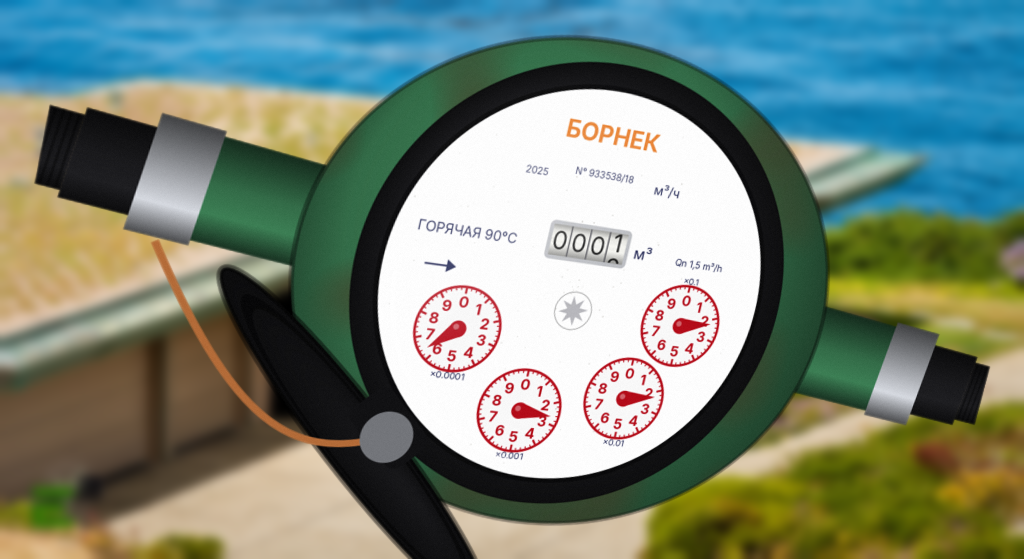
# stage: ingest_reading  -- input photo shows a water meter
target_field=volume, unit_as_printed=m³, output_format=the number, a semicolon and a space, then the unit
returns 1.2226; m³
